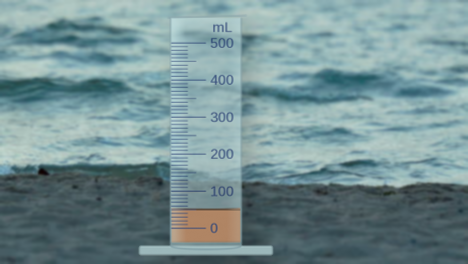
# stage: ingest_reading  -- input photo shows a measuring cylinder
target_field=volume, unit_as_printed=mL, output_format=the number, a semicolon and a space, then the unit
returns 50; mL
